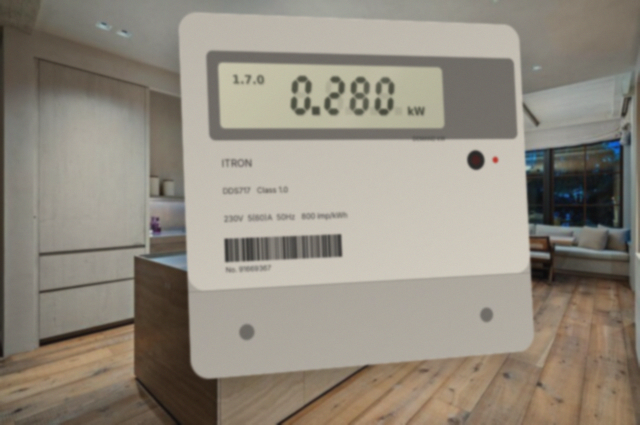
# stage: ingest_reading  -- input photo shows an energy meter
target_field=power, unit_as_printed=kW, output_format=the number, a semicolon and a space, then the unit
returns 0.280; kW
